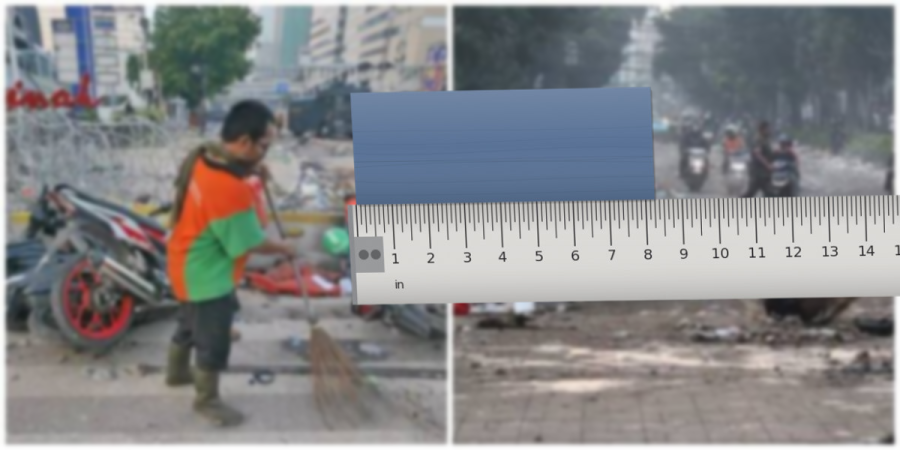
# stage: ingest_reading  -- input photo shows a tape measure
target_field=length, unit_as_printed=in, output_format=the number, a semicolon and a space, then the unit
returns 8.25; in
